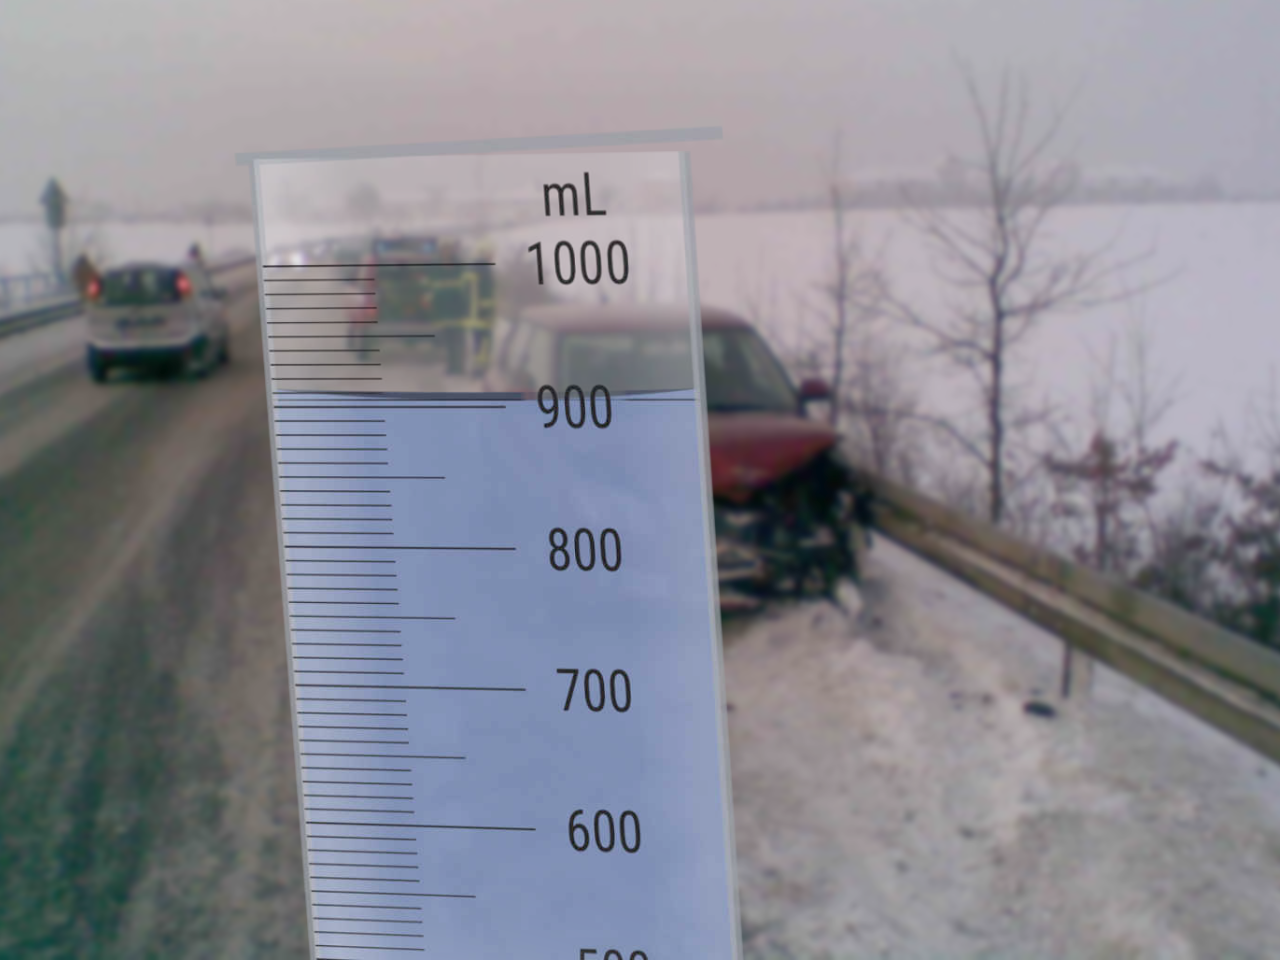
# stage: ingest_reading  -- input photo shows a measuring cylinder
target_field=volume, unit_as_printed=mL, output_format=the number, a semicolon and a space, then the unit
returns 905; mL
